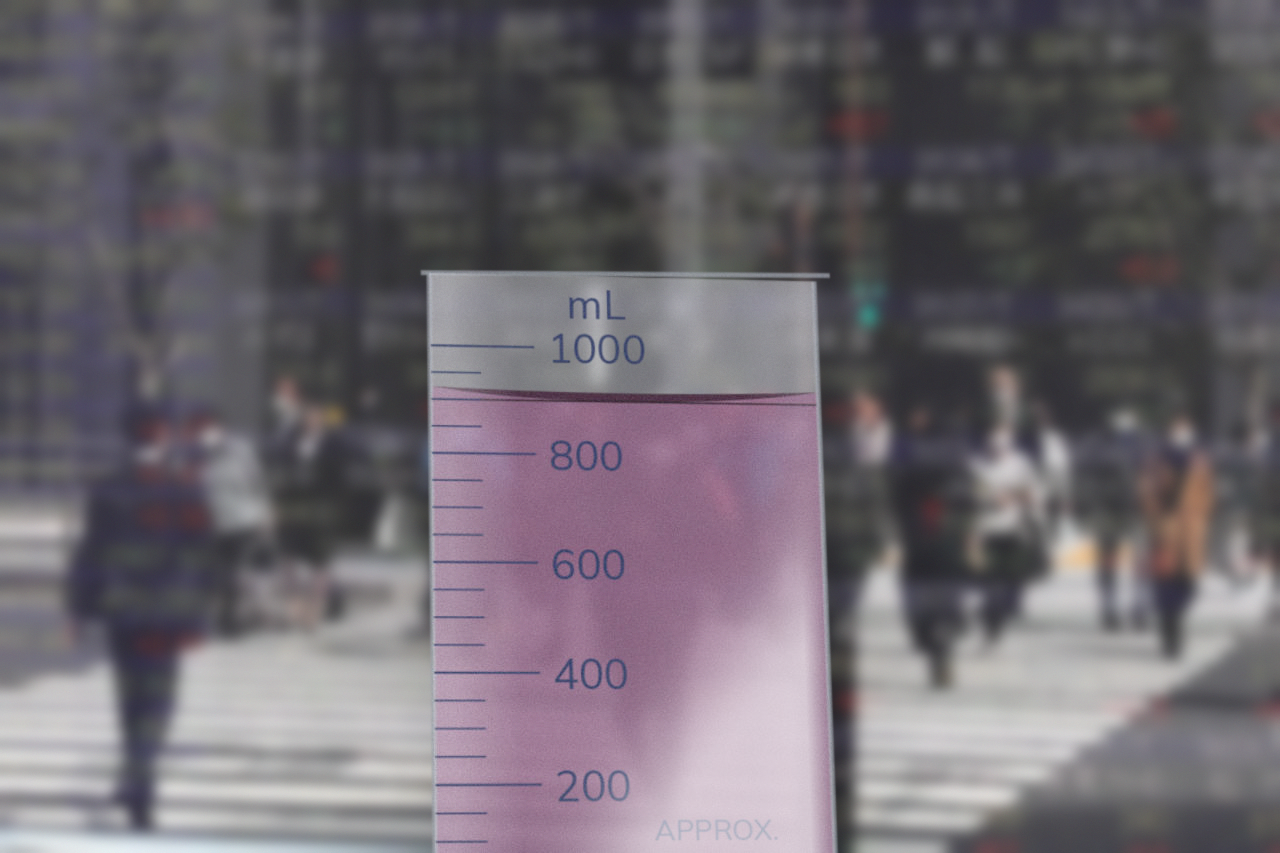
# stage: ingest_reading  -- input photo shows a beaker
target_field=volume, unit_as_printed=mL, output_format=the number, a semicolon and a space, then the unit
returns 900; mL
